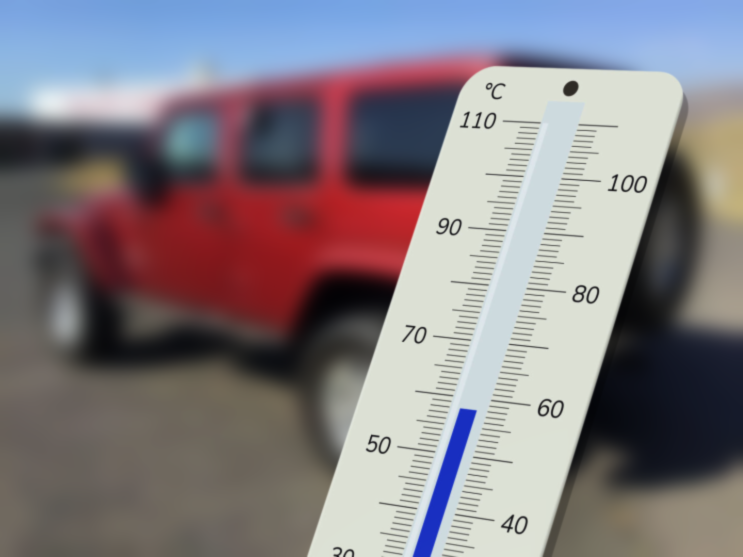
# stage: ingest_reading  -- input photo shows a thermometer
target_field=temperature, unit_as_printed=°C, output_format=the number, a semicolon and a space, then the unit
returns 58; °C
